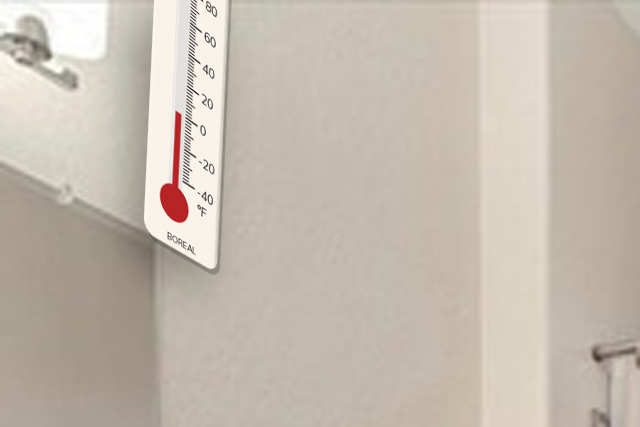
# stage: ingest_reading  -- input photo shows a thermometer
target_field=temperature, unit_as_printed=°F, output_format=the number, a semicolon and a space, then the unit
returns 0; °F
